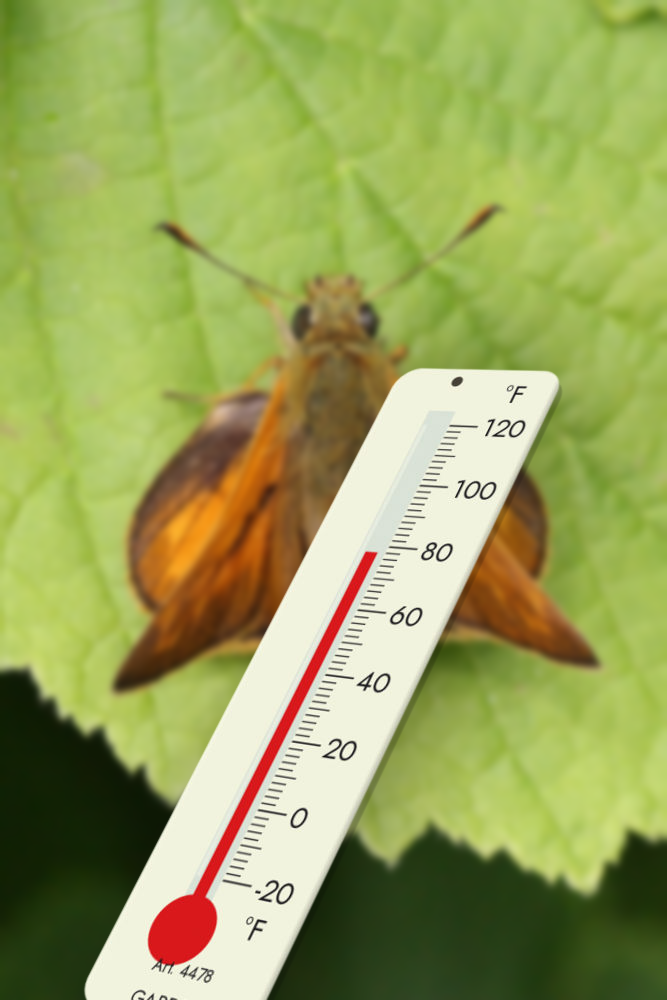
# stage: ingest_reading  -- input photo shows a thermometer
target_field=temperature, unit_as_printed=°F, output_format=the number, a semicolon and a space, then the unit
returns 78; °F
